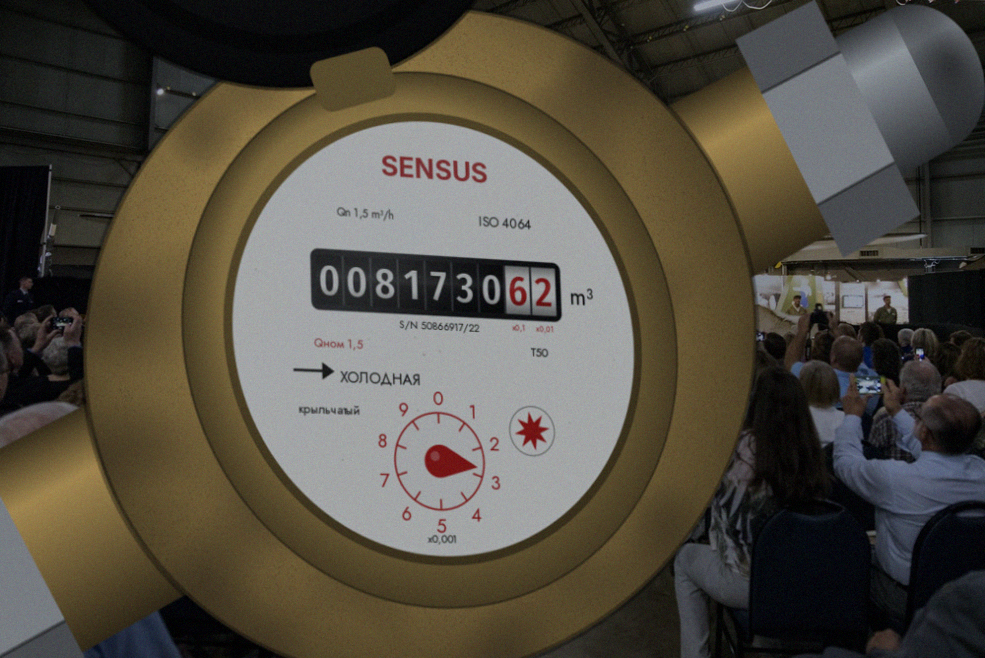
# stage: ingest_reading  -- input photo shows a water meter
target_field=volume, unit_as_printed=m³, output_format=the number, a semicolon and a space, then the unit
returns 81730.622; m³
